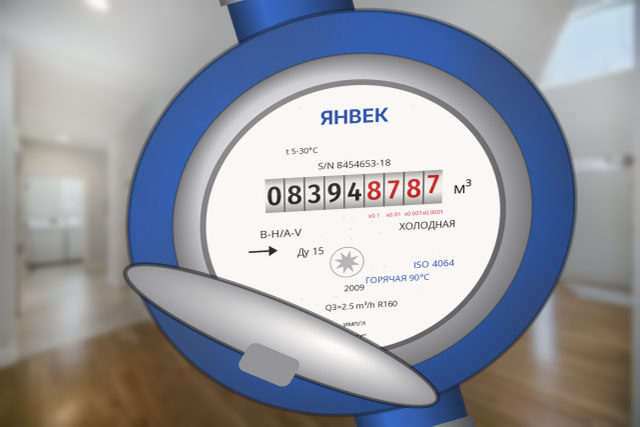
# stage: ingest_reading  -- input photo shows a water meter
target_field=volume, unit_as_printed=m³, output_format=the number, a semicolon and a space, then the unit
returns 8394.8787; m³
